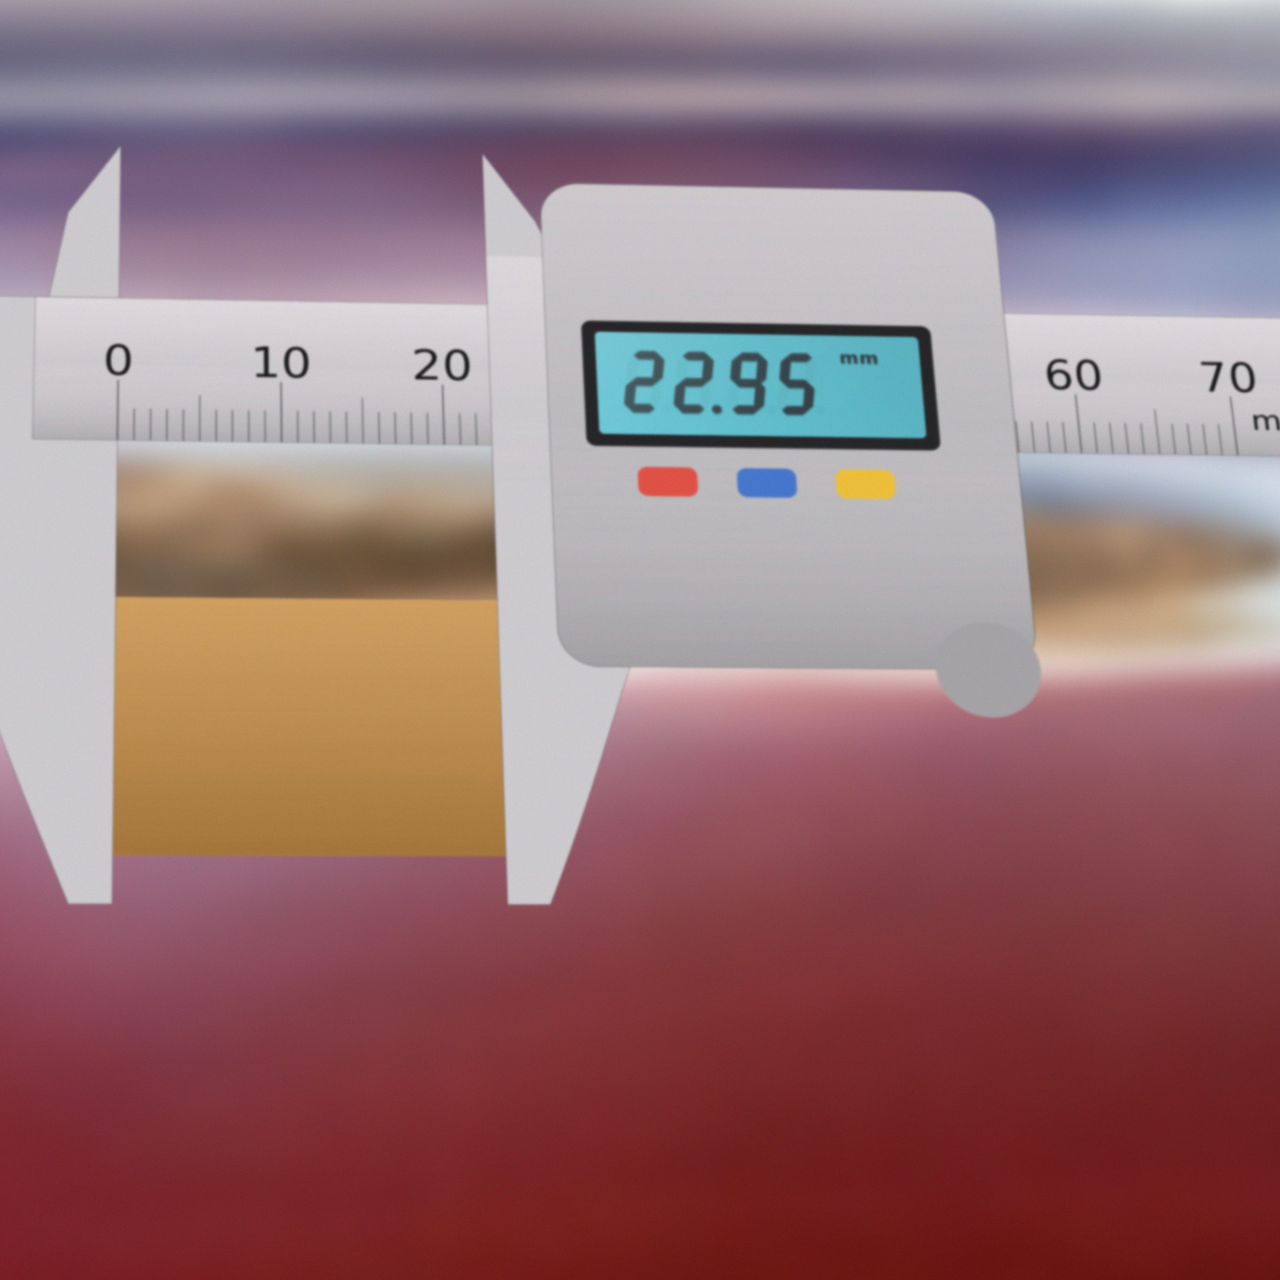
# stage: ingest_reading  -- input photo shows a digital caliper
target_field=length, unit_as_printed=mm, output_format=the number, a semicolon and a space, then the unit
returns 22.95; mm
